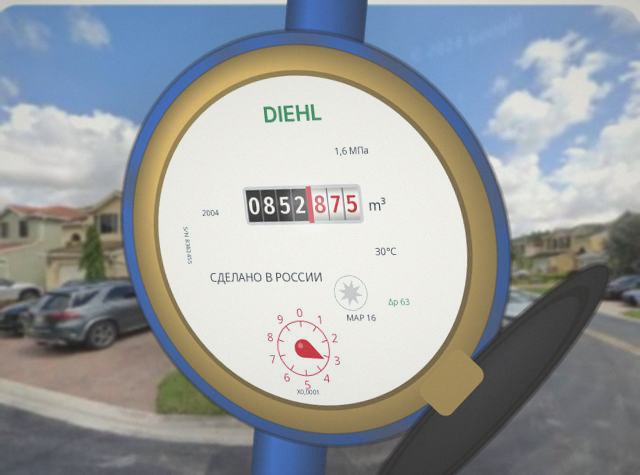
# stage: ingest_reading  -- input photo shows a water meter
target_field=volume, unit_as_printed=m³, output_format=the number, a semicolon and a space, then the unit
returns 852.8753; m³
